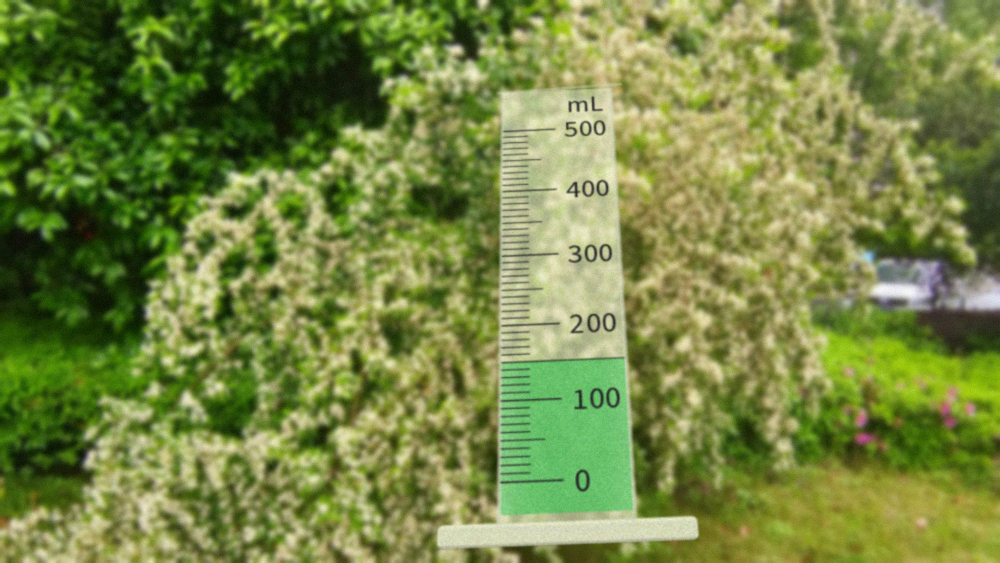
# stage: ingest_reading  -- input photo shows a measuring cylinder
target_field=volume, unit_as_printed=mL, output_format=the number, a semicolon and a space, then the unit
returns 150; mL
